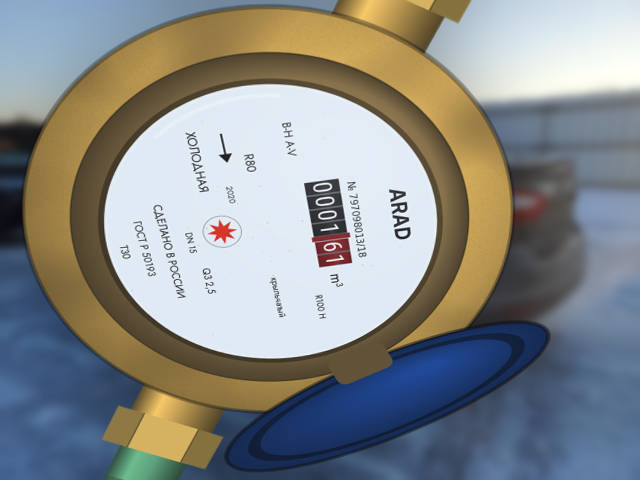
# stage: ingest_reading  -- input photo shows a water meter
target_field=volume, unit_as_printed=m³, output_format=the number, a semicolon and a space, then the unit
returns 1.61; m³
